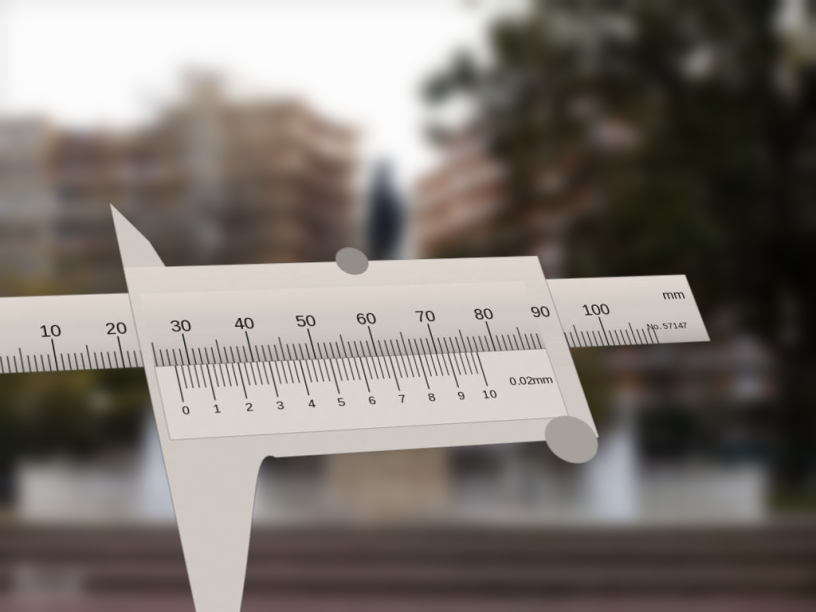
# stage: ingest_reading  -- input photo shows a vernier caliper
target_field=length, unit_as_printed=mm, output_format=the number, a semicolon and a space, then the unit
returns 27.8; mm
